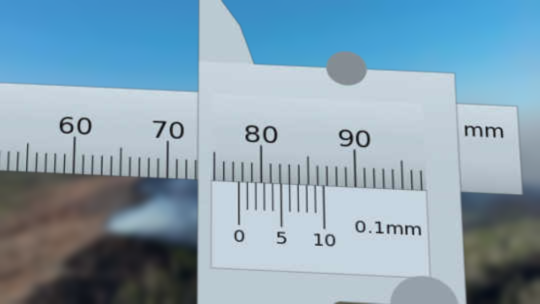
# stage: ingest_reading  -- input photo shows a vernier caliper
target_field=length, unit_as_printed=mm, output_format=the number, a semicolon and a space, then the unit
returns 77.6; mm
